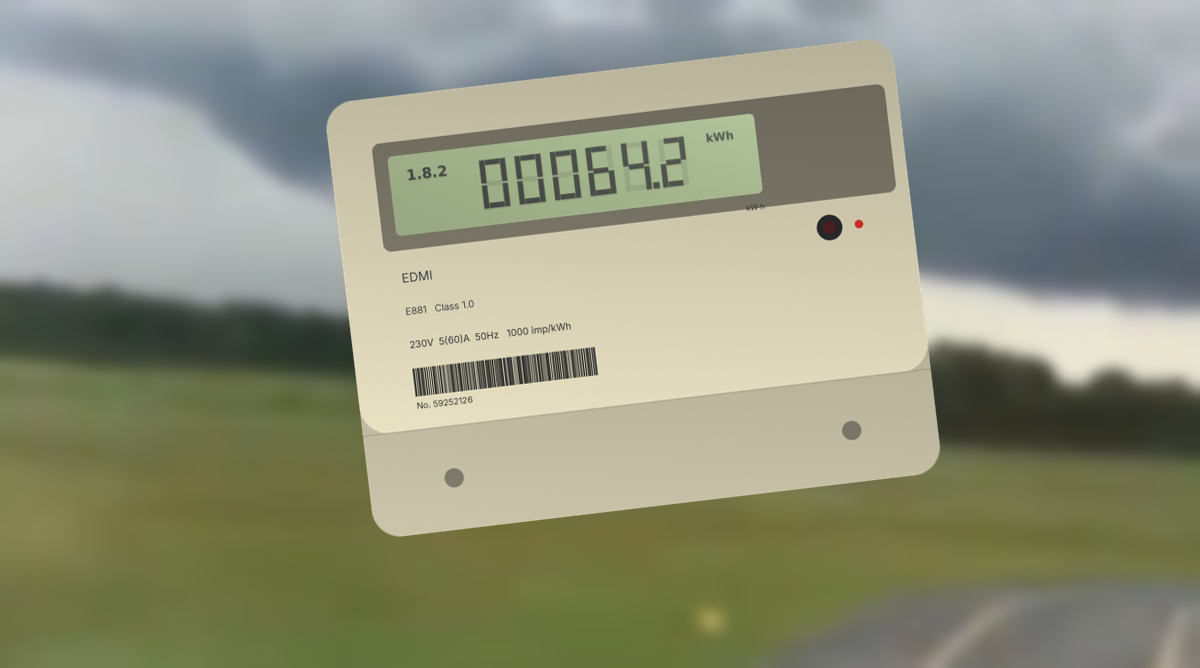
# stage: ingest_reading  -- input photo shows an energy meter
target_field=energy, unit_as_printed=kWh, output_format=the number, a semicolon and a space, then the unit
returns 64.2; kWh
